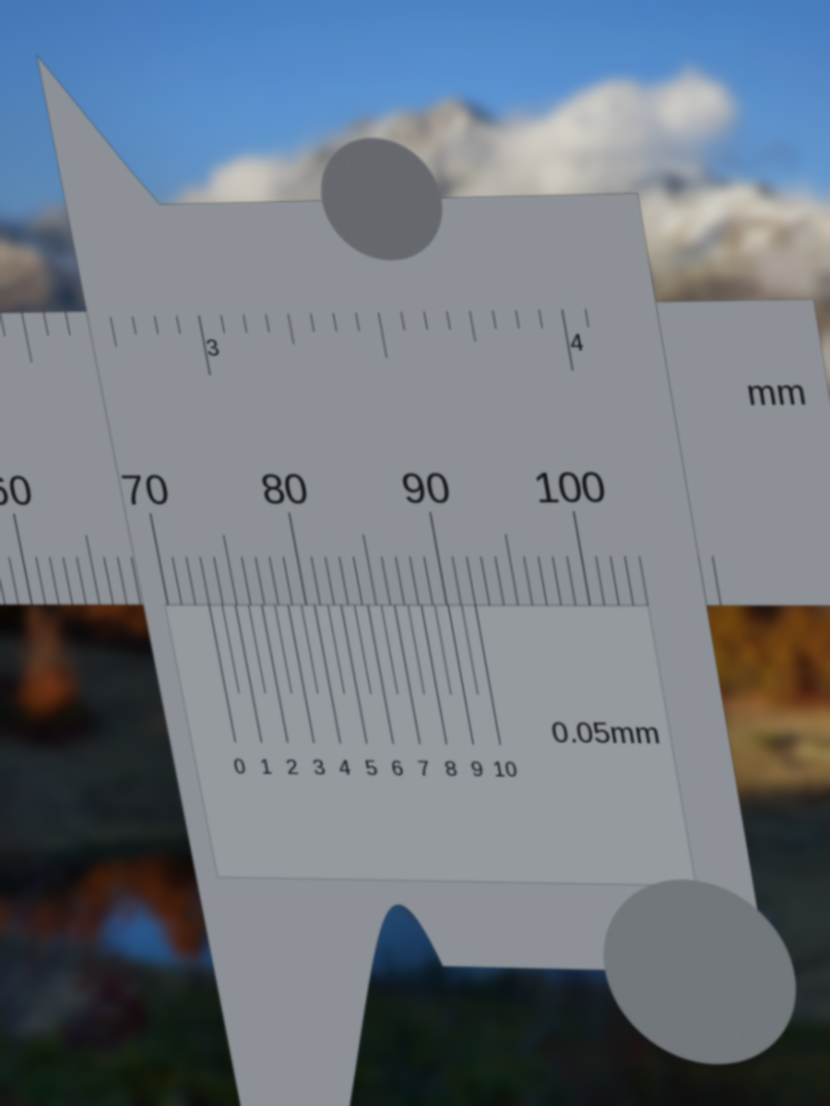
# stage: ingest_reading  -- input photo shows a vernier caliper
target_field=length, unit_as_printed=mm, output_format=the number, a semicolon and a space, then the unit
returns 73.0; mm
